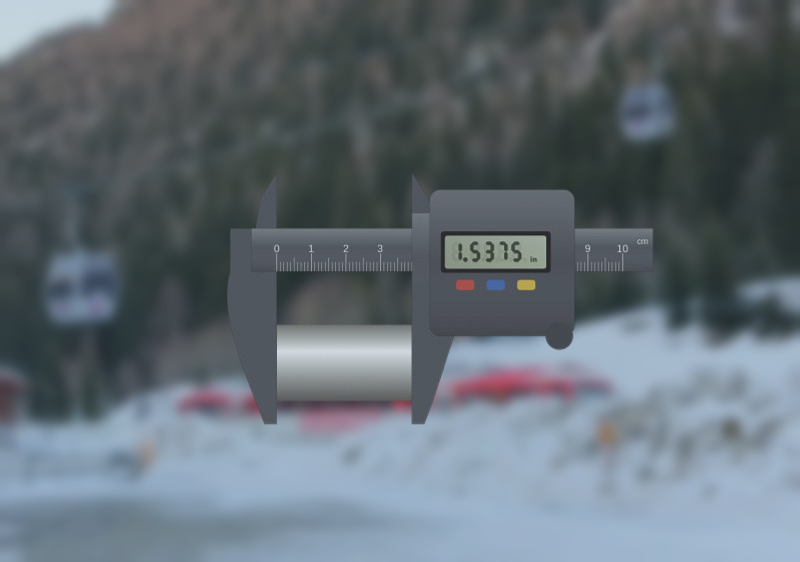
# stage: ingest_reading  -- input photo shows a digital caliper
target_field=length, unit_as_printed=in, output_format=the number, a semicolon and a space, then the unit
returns 1.5375; in
